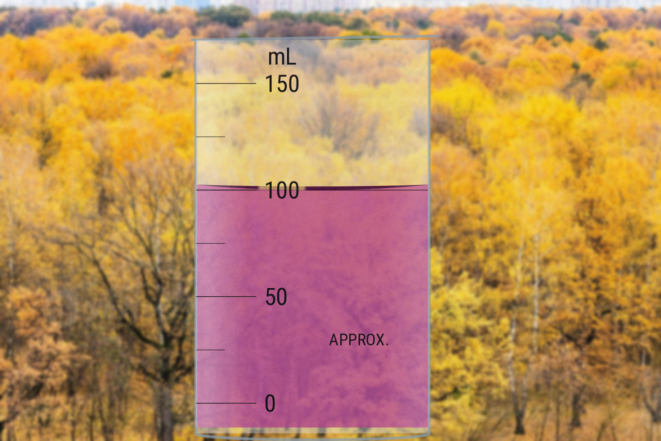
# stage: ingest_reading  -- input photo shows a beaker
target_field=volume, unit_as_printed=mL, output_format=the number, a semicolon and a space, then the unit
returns 100; mL
